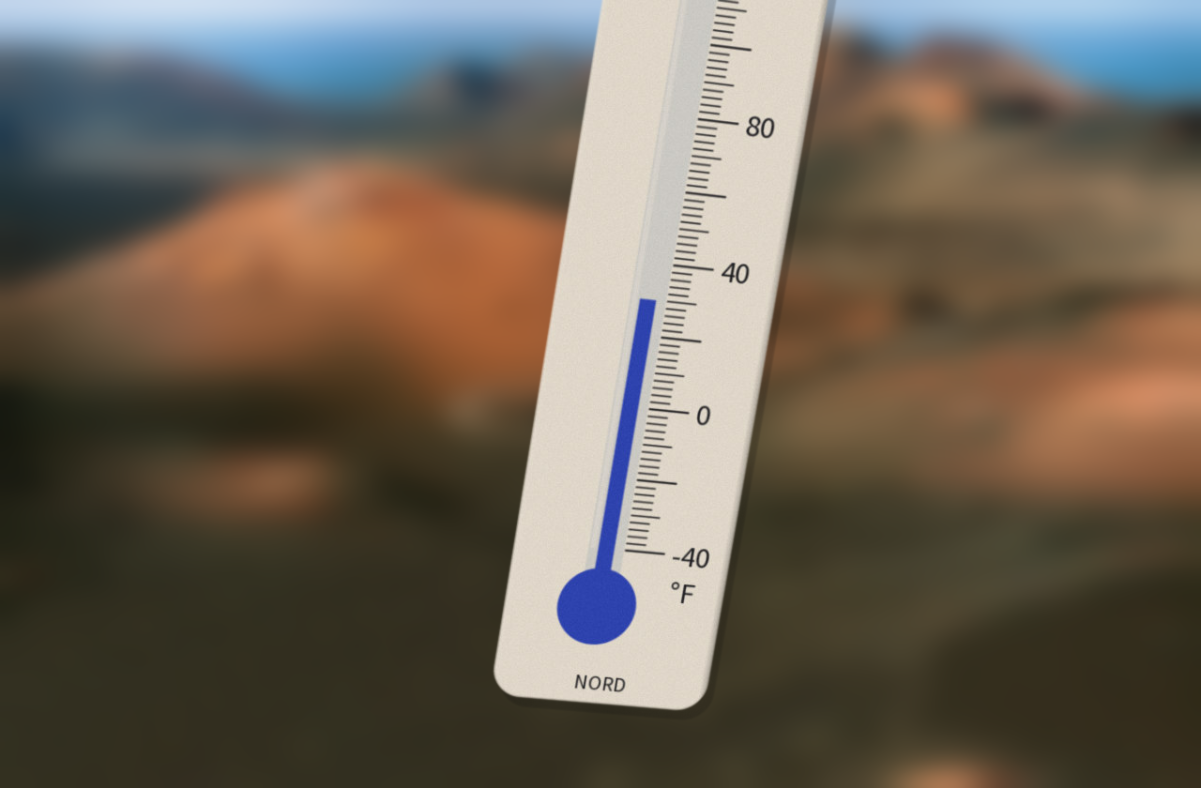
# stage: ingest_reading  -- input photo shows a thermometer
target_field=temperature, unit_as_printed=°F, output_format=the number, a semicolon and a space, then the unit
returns 30; °F
